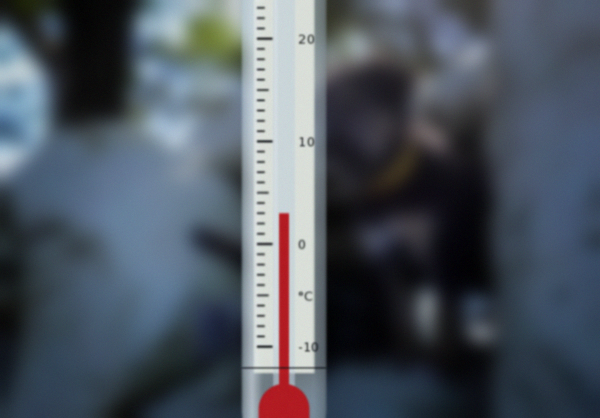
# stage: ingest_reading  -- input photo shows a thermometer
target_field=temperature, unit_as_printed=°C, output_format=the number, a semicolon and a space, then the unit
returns 3; °C
